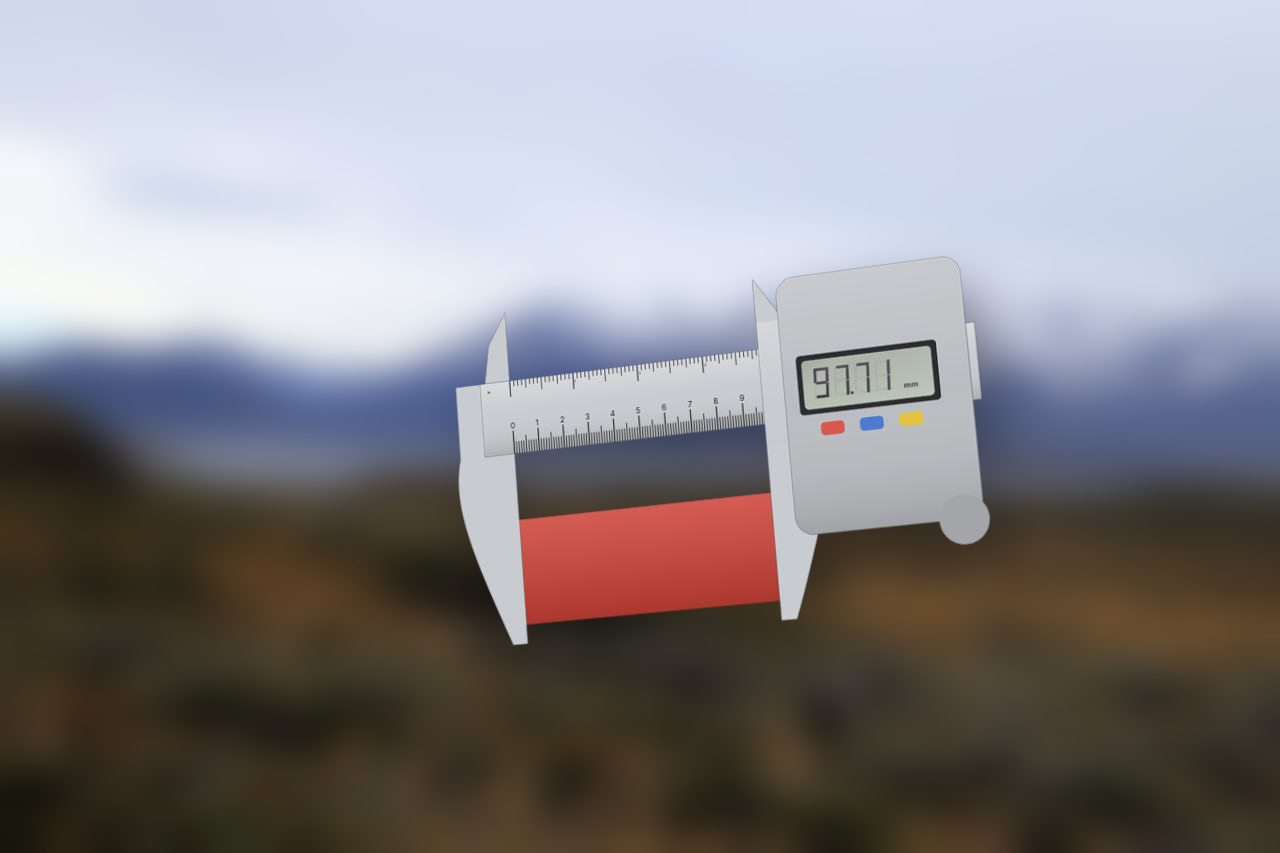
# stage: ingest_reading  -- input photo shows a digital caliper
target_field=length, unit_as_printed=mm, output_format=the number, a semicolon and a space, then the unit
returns 97.71; mm
